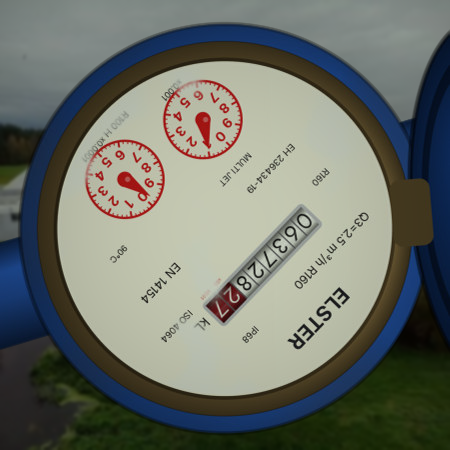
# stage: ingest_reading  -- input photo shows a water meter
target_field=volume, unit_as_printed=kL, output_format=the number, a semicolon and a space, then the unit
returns 63728.2709; kL
